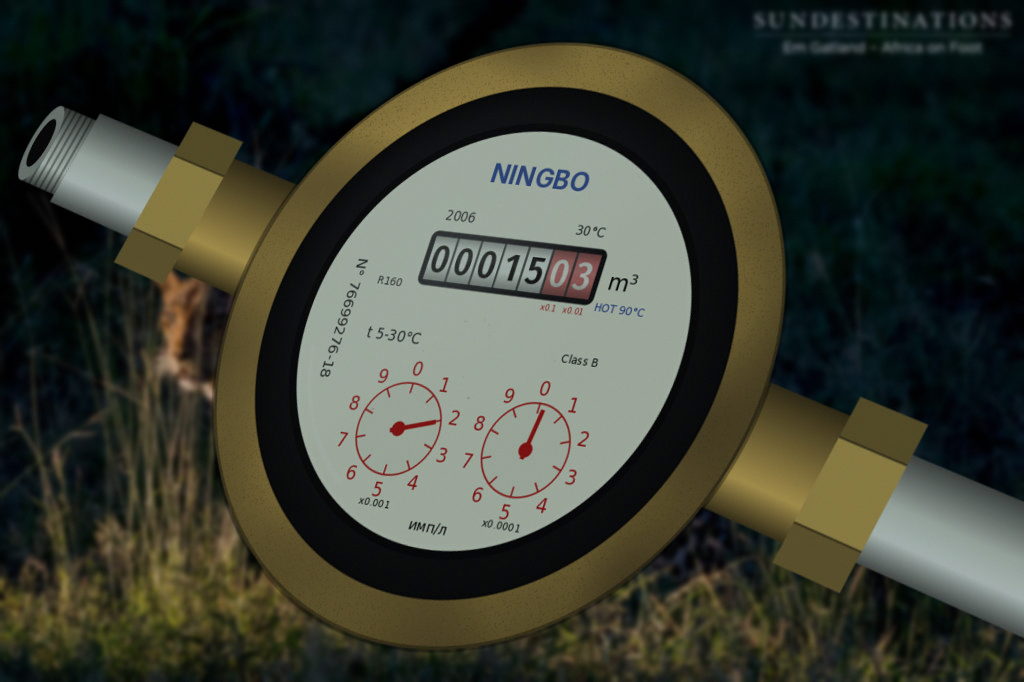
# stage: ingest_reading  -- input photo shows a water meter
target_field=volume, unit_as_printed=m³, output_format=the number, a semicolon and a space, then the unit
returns 15.0320; m³
